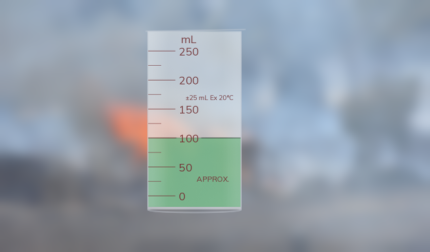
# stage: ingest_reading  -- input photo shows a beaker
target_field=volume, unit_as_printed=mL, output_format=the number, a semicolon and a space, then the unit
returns 100; mL
